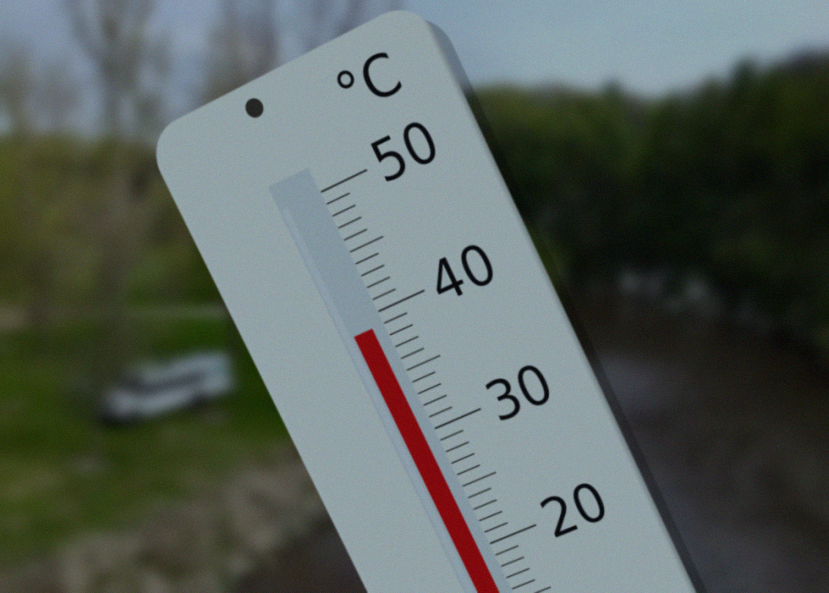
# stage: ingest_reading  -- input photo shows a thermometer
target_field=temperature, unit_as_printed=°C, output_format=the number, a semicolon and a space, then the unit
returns 39; °C
